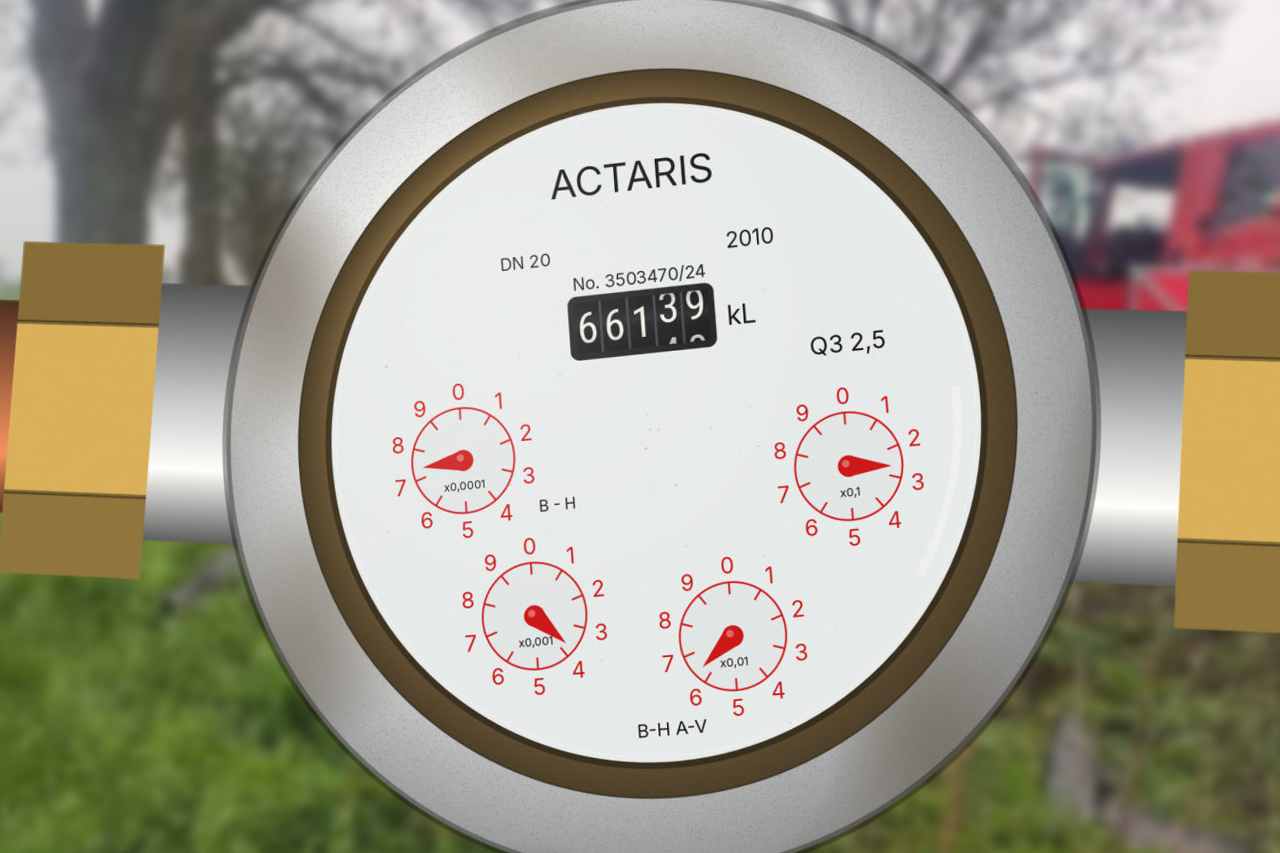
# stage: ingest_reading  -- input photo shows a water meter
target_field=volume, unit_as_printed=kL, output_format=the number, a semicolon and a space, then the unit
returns 66139.2637; kL
